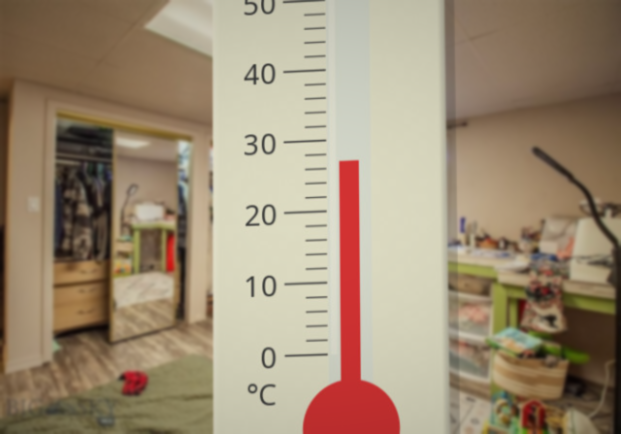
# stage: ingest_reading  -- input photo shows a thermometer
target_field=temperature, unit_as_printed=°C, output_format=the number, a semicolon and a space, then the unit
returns 27; °C
